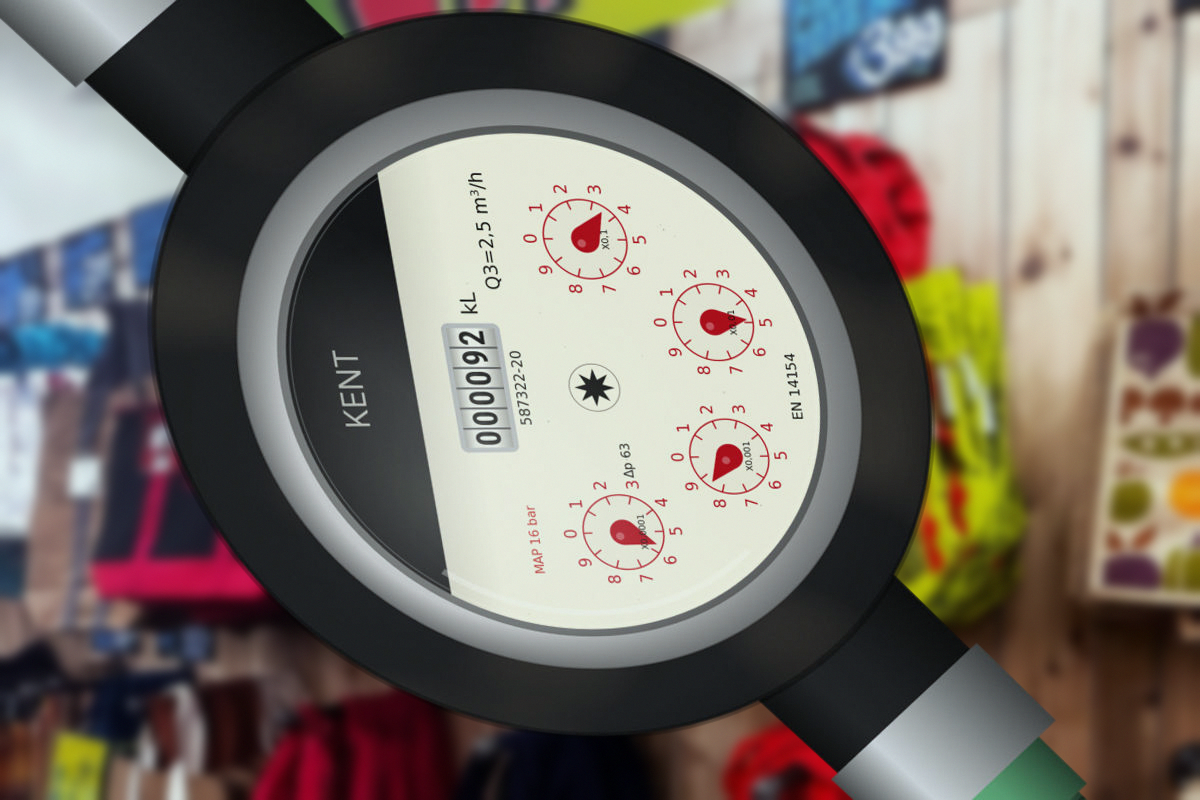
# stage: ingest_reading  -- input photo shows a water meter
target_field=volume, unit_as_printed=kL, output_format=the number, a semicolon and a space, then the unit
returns 92.3485; kL
